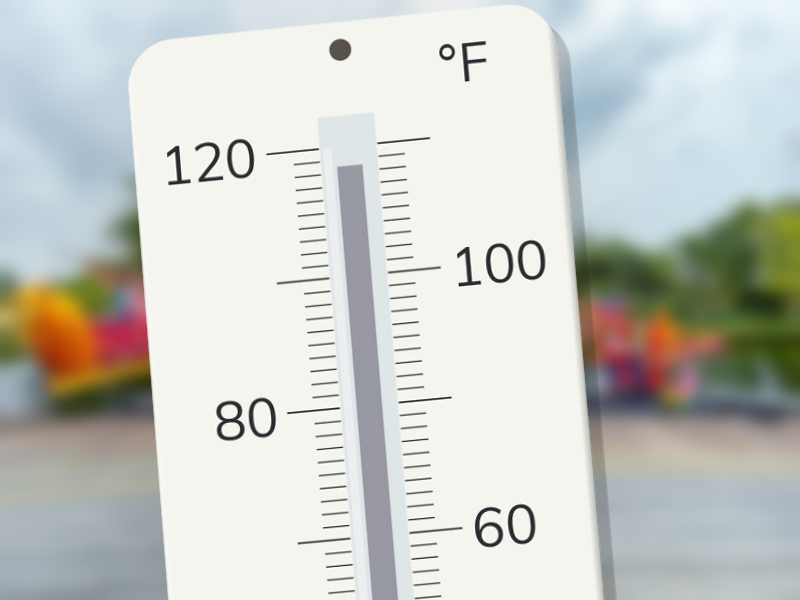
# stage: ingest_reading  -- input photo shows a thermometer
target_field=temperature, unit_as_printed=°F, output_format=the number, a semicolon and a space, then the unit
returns 117; °F
